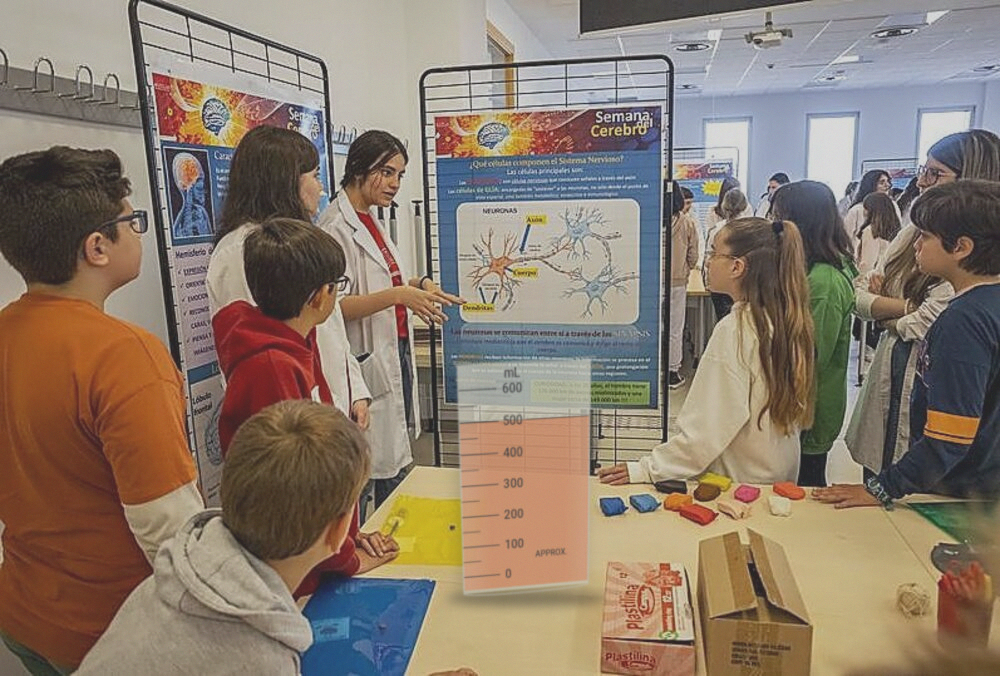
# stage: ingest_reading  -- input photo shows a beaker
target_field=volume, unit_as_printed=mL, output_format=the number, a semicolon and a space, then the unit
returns 500; mL
